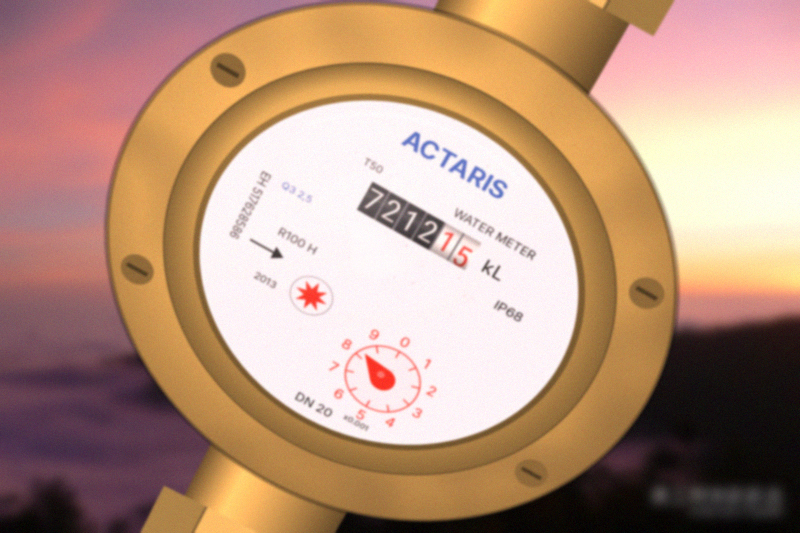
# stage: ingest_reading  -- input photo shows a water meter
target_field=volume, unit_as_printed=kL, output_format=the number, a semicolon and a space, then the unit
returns 7212.148; kL
